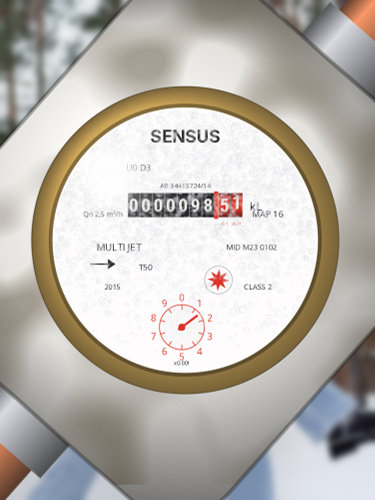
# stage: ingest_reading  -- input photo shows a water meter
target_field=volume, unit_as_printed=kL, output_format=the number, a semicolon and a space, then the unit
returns 98.511; kL
